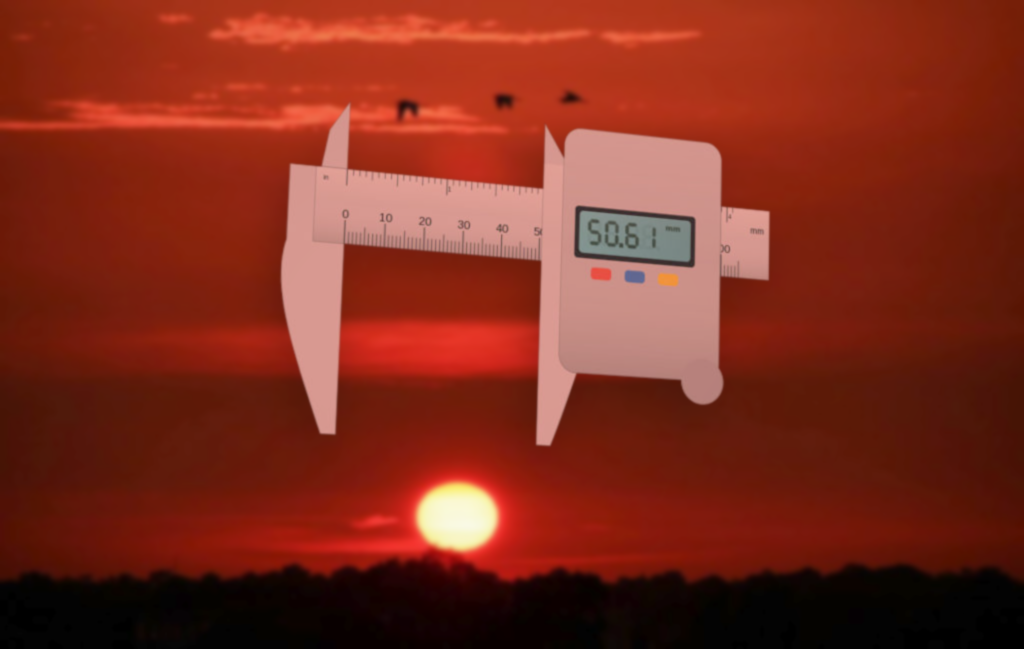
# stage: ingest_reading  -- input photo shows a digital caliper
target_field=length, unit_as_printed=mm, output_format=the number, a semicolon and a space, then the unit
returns 50.61; mm
